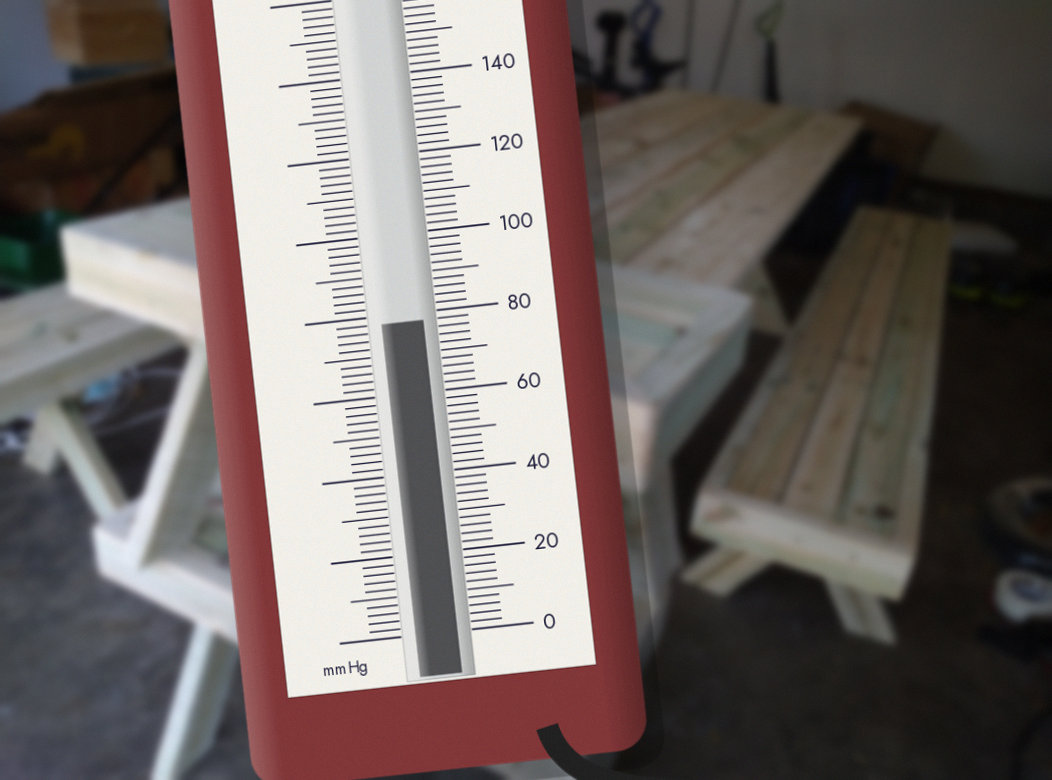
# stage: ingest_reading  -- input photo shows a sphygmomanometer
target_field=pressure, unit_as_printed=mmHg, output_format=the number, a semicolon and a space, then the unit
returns 78; mmHg
